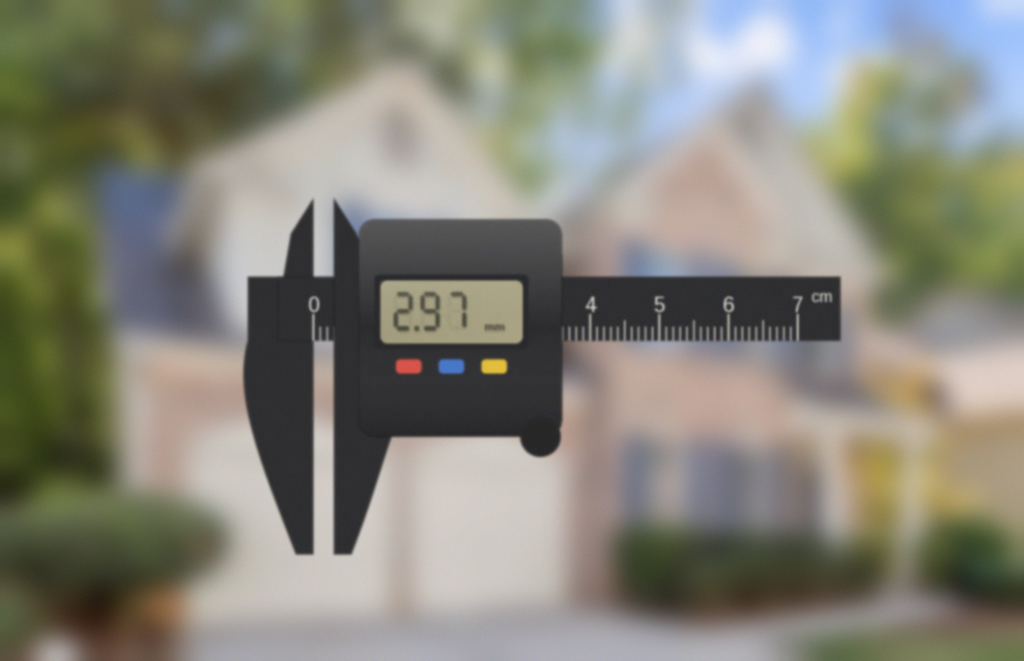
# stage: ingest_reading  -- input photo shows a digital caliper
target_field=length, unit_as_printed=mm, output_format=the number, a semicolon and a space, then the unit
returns 2.97; mm
